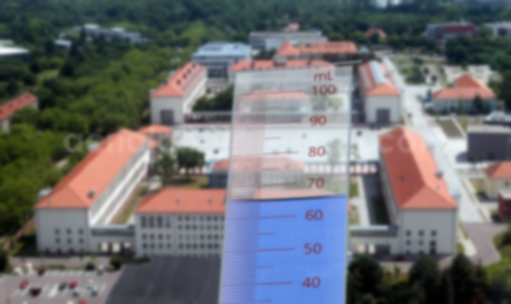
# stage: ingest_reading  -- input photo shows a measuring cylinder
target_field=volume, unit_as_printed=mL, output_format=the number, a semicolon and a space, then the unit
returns 65; mL
